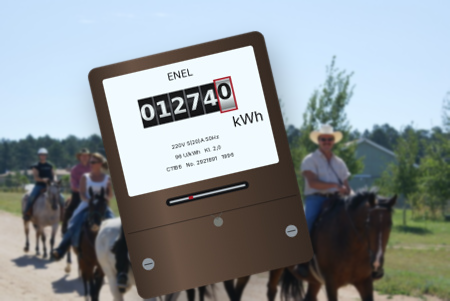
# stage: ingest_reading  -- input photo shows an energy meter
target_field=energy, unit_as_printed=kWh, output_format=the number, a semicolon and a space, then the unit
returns 1274.0; kWh
